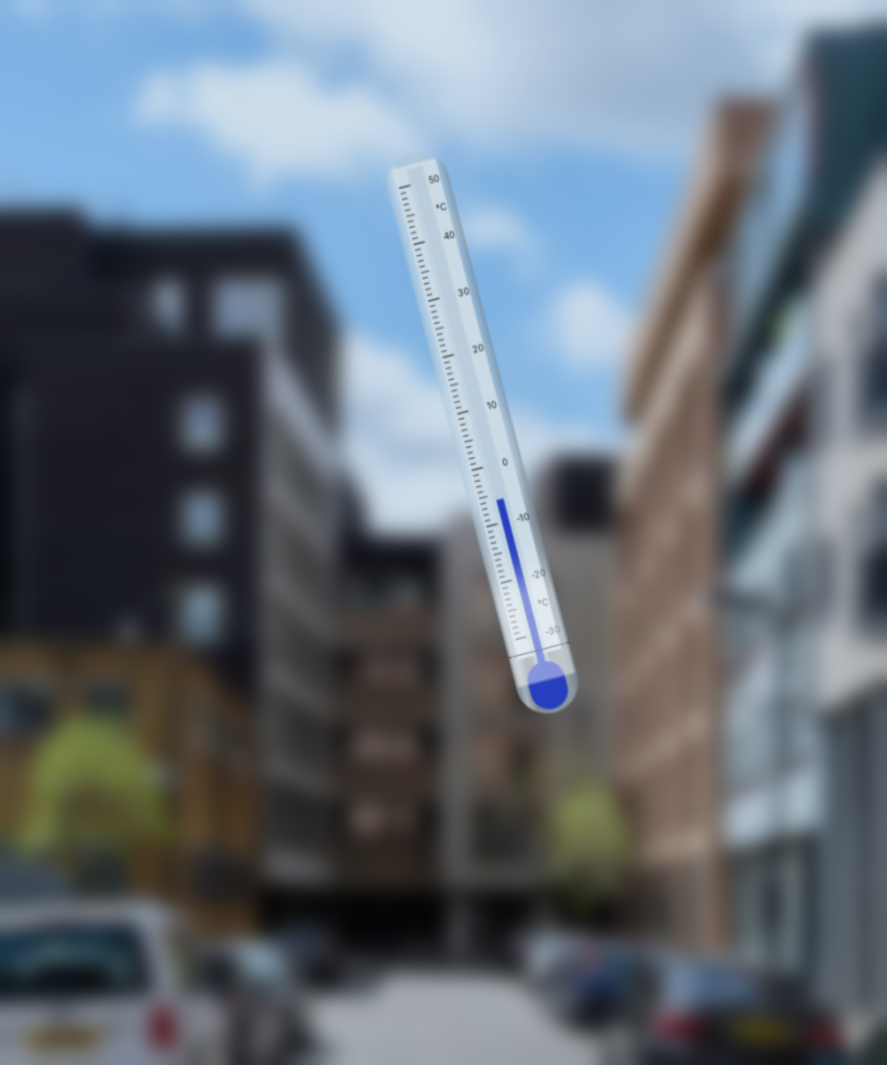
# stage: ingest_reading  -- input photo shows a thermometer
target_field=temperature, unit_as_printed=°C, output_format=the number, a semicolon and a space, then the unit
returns -6; °C
